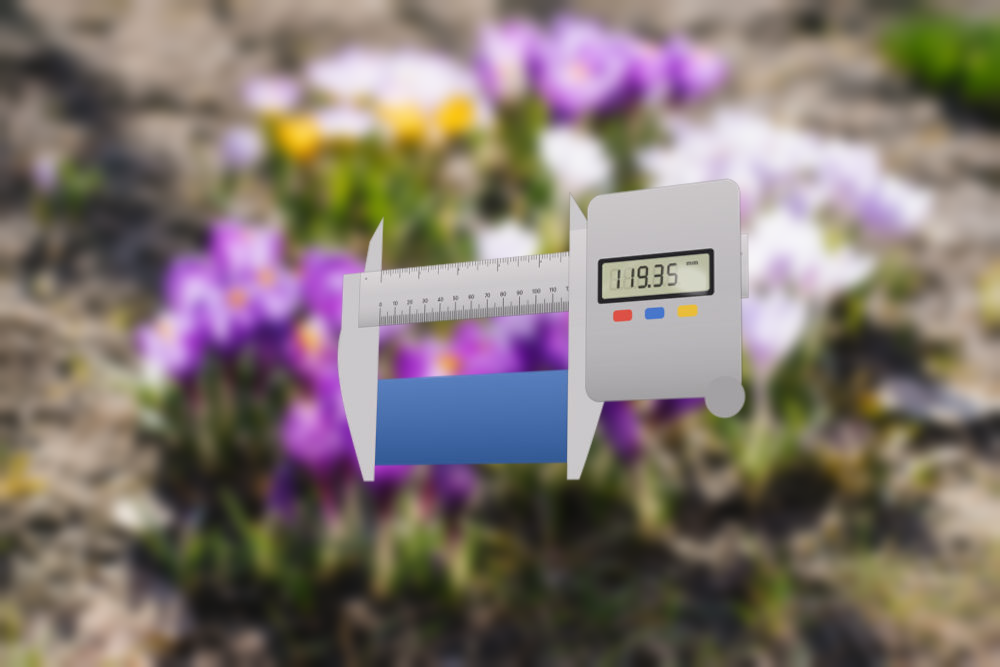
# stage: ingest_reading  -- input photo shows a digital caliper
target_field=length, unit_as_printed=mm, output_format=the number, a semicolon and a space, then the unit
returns 119.35; mm
